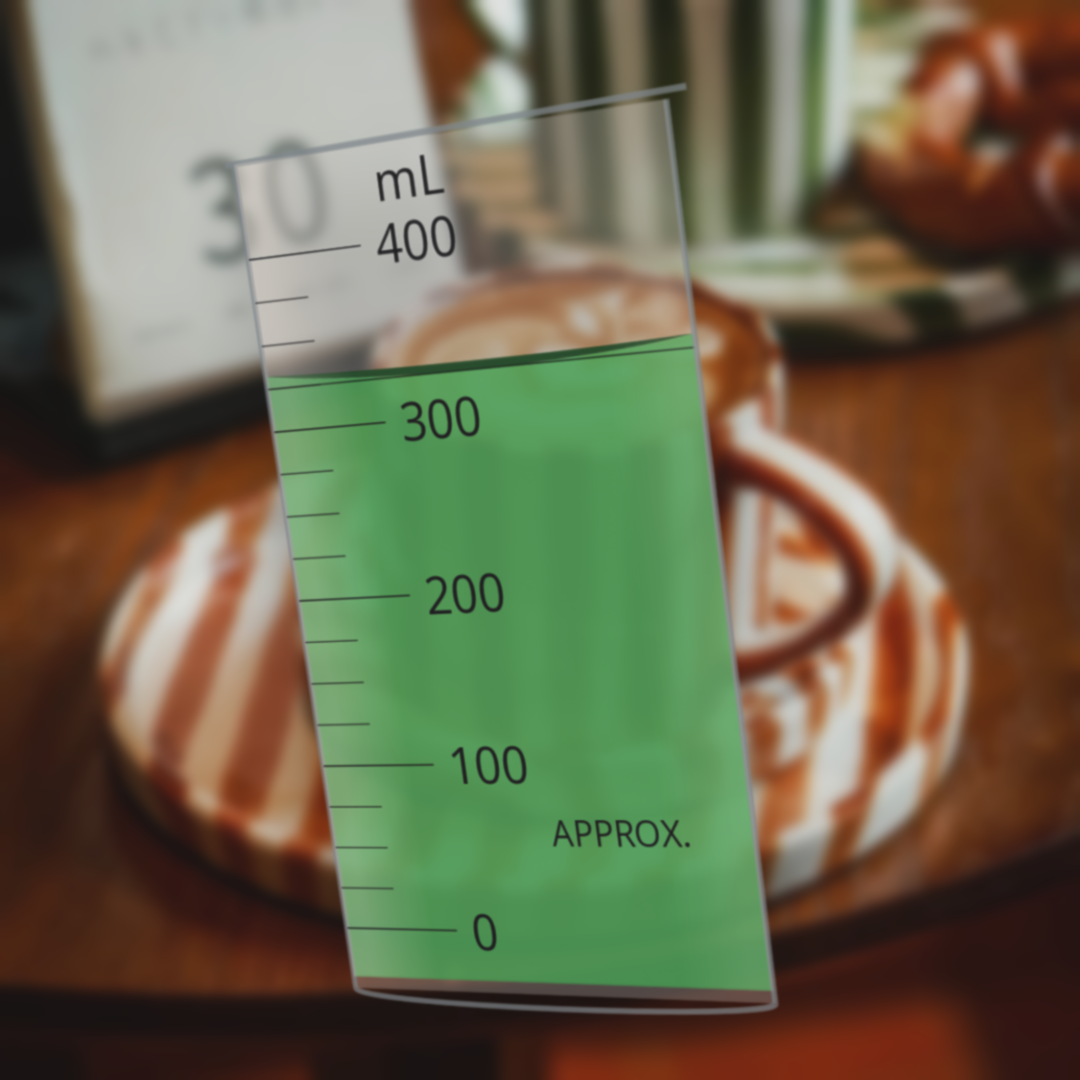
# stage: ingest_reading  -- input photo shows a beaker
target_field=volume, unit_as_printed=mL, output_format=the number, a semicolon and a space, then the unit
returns 325; mL
